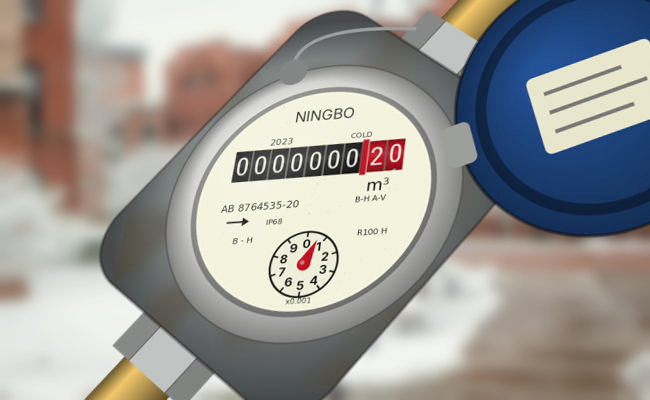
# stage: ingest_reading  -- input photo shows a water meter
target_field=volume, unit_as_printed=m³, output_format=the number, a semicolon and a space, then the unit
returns 0.200; m³
